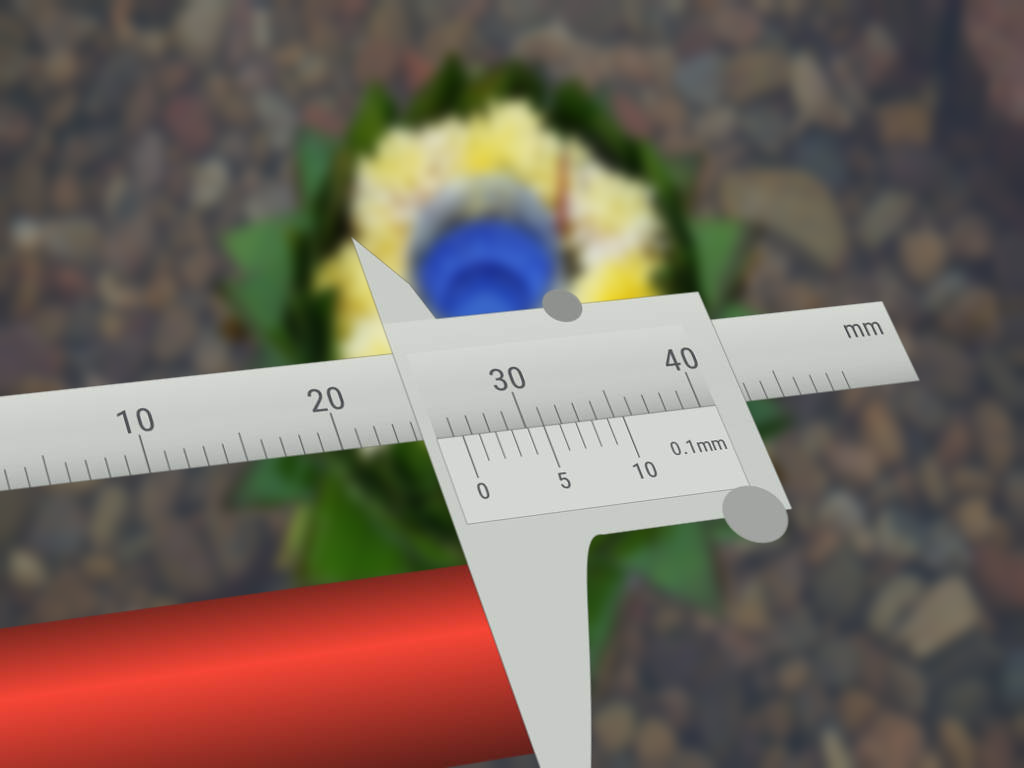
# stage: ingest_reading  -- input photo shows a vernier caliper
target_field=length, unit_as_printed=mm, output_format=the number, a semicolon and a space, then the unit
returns 26.5; mm
